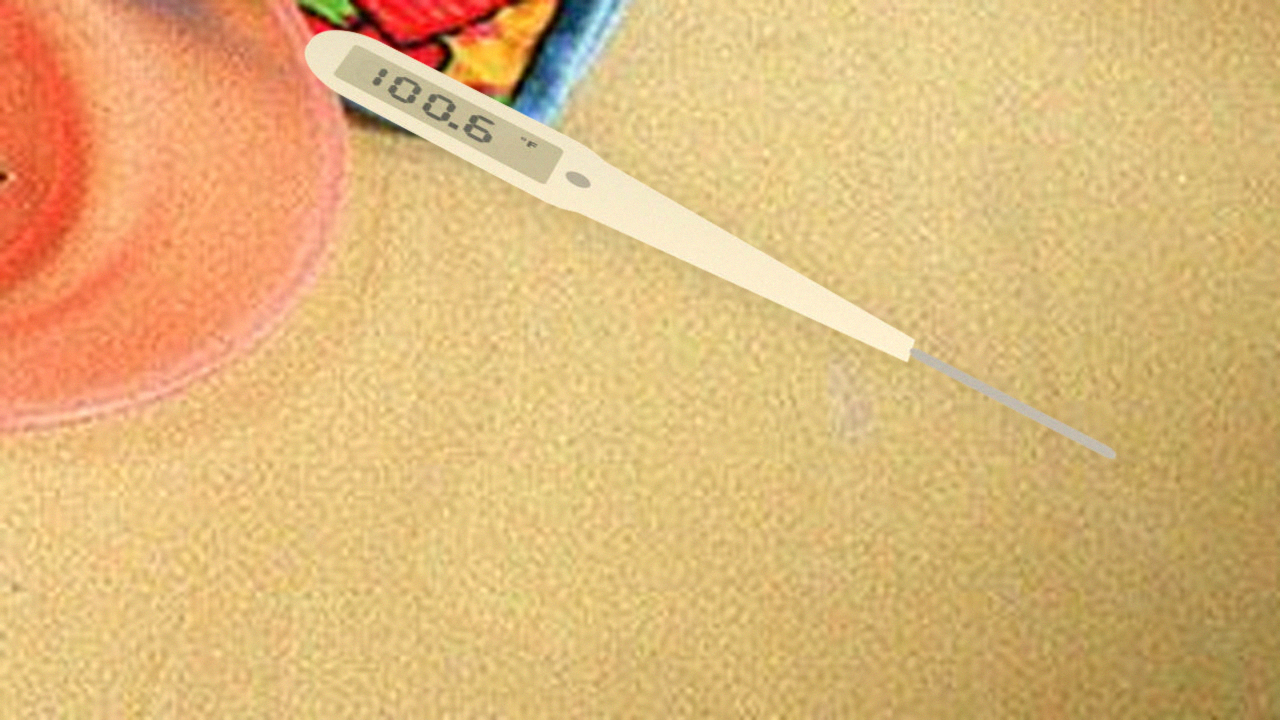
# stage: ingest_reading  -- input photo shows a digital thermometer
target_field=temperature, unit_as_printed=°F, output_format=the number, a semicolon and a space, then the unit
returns 100.6; °F
